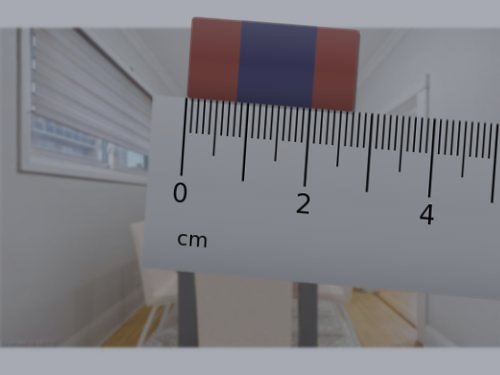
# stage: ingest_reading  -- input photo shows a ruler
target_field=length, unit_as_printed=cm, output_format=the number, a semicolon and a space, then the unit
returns 2.7; cm
